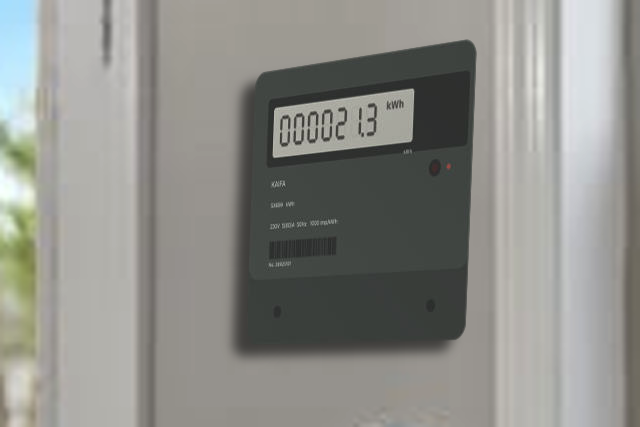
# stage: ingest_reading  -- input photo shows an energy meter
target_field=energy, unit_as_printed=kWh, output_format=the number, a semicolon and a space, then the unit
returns 21.3; kWh
